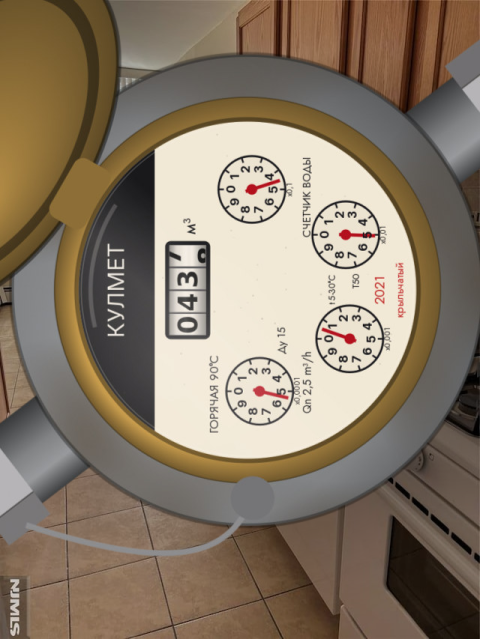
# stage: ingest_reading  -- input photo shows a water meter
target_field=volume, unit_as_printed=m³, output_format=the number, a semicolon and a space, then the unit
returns 437.4505; m³
